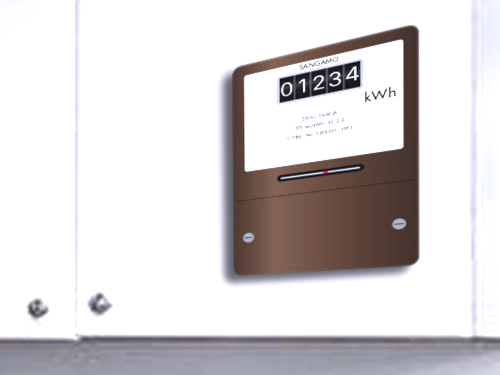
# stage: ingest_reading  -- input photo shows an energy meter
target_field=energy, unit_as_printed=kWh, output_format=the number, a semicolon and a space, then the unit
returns 1234; kWh
